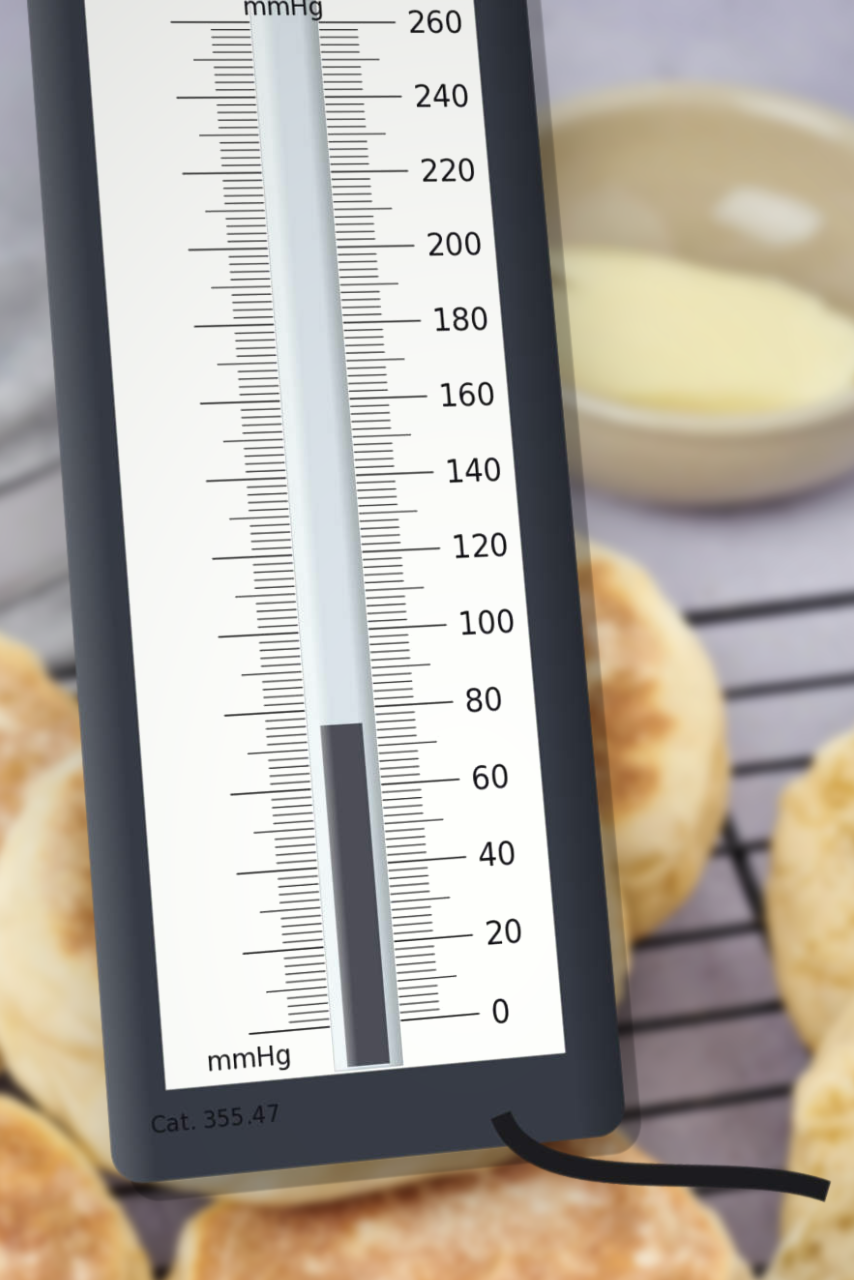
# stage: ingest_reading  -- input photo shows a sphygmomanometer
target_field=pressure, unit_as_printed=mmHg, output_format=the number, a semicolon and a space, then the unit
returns 76; mmHg
